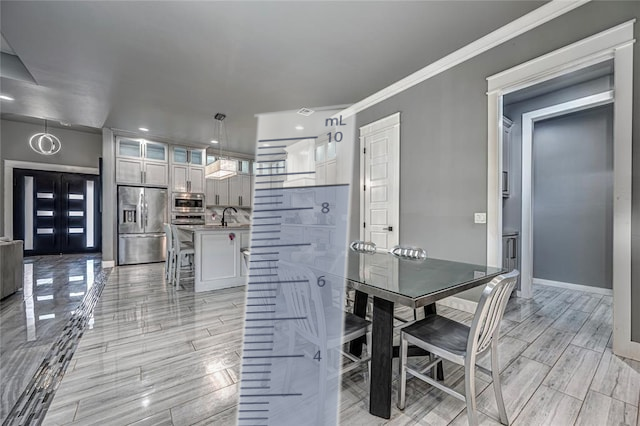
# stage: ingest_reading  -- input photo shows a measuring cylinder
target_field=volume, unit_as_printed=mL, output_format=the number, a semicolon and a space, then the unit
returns 8.6; mL
